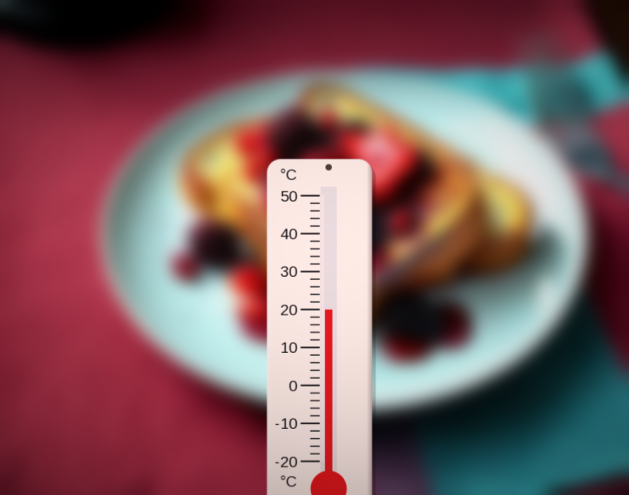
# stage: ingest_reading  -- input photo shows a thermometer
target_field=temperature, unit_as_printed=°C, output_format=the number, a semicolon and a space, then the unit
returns 20; °C
